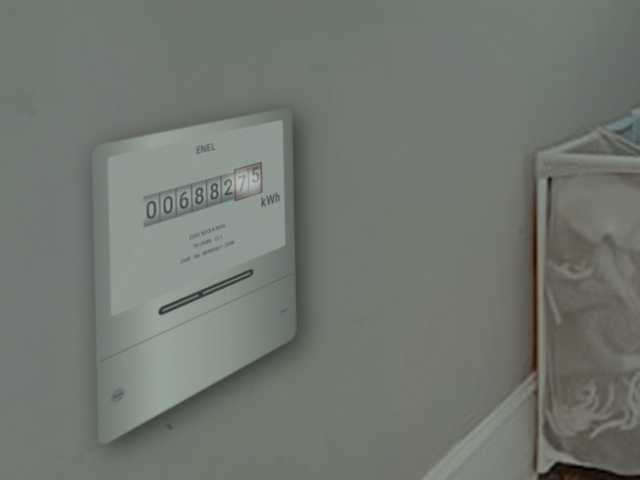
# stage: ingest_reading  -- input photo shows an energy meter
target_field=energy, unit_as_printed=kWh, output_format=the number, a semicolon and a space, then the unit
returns 6882.75; kWh
